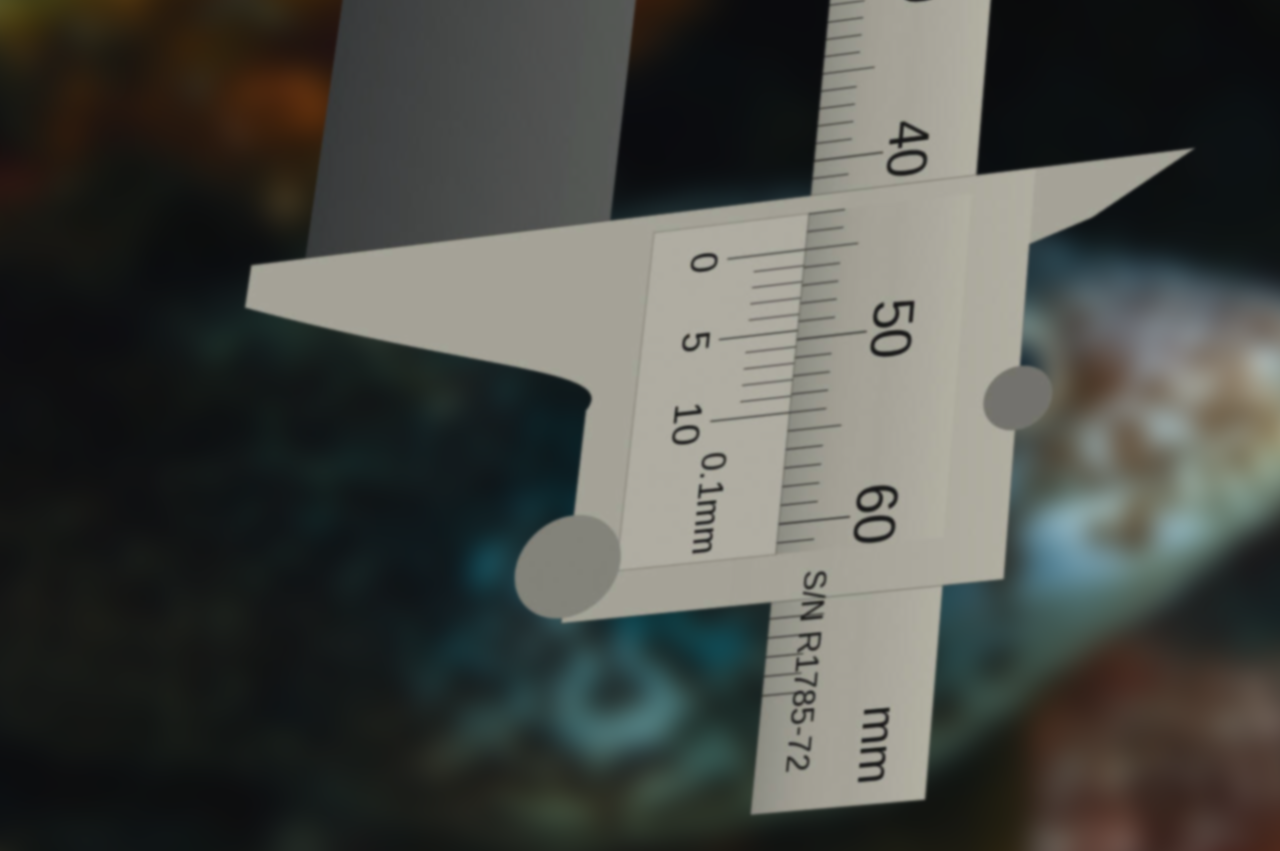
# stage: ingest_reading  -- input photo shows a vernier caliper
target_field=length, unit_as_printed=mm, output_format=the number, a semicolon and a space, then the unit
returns 45.0; mm
